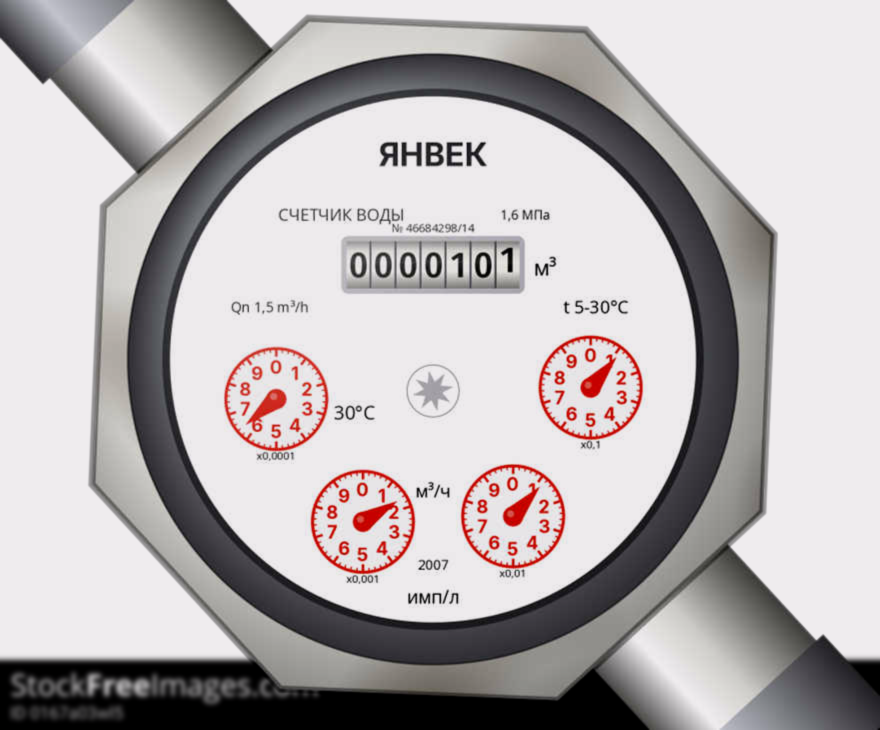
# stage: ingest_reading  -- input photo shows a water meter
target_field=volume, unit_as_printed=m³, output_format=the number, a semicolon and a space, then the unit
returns 101.1116; m³
